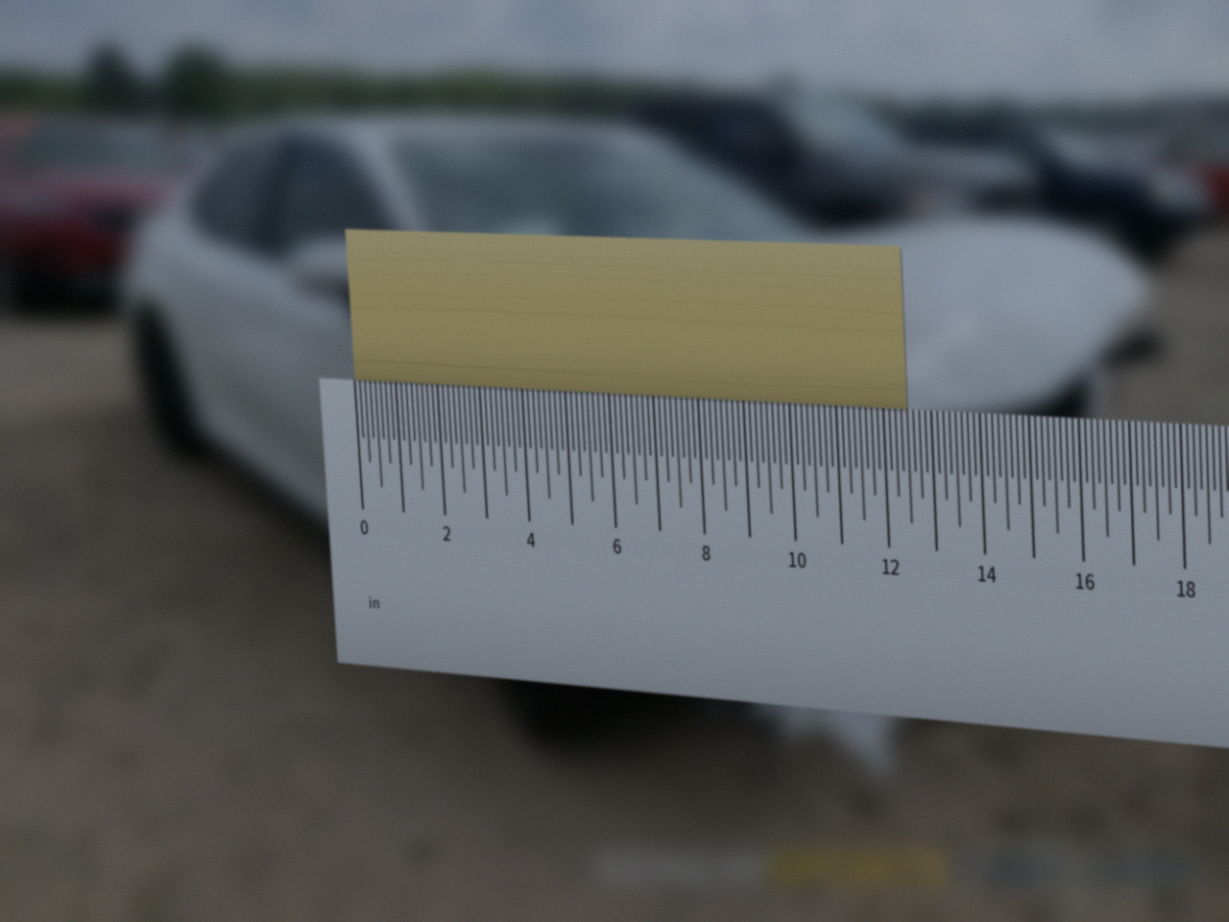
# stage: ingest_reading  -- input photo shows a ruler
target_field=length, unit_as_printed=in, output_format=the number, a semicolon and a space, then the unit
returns 12.5; in
